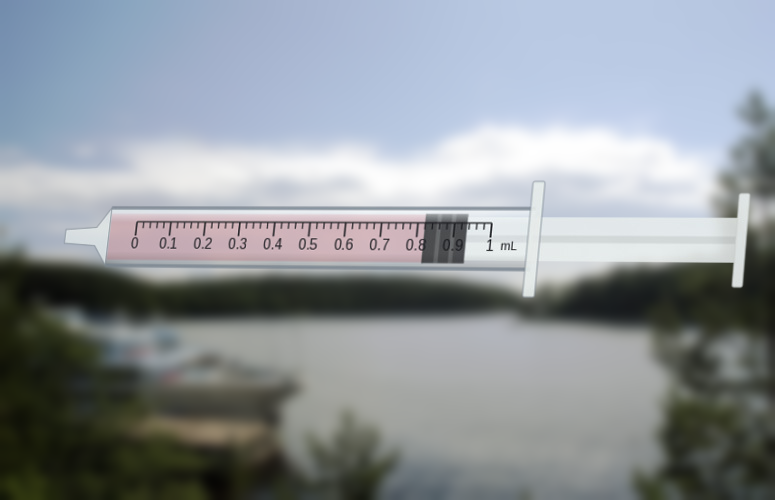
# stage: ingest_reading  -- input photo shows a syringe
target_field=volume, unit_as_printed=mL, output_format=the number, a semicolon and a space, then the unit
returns 0.82; mL
